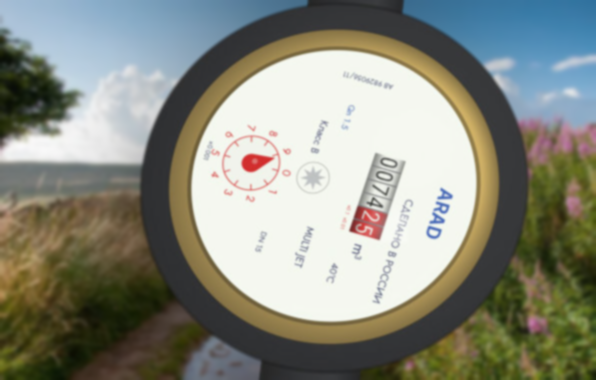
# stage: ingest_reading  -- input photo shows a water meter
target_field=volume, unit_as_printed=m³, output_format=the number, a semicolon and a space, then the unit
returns 74.249; m³
